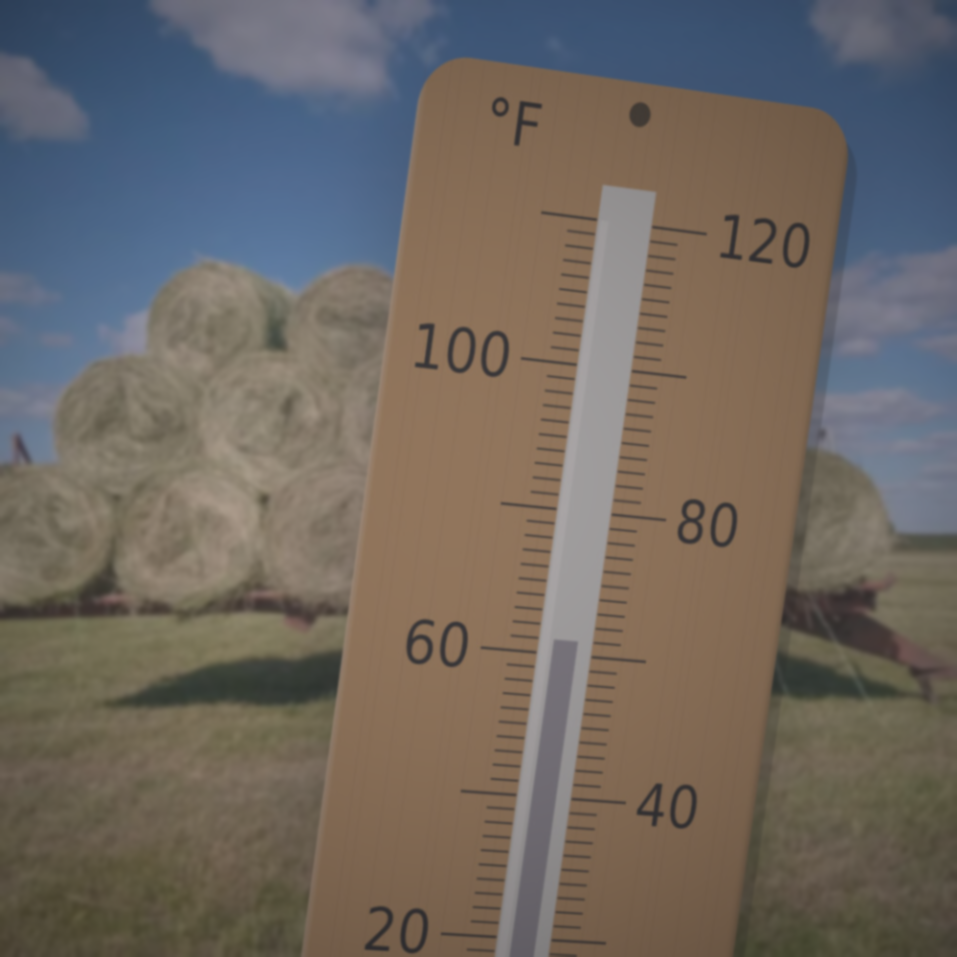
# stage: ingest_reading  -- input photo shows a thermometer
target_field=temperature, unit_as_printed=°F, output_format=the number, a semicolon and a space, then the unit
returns 62; °F
